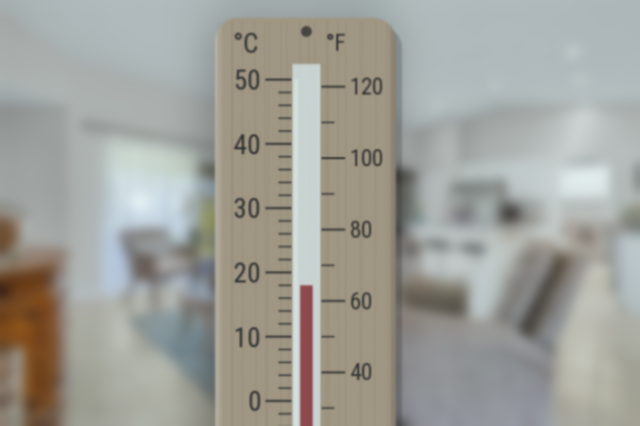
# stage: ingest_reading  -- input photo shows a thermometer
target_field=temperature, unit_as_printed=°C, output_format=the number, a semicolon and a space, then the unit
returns 18; °C
